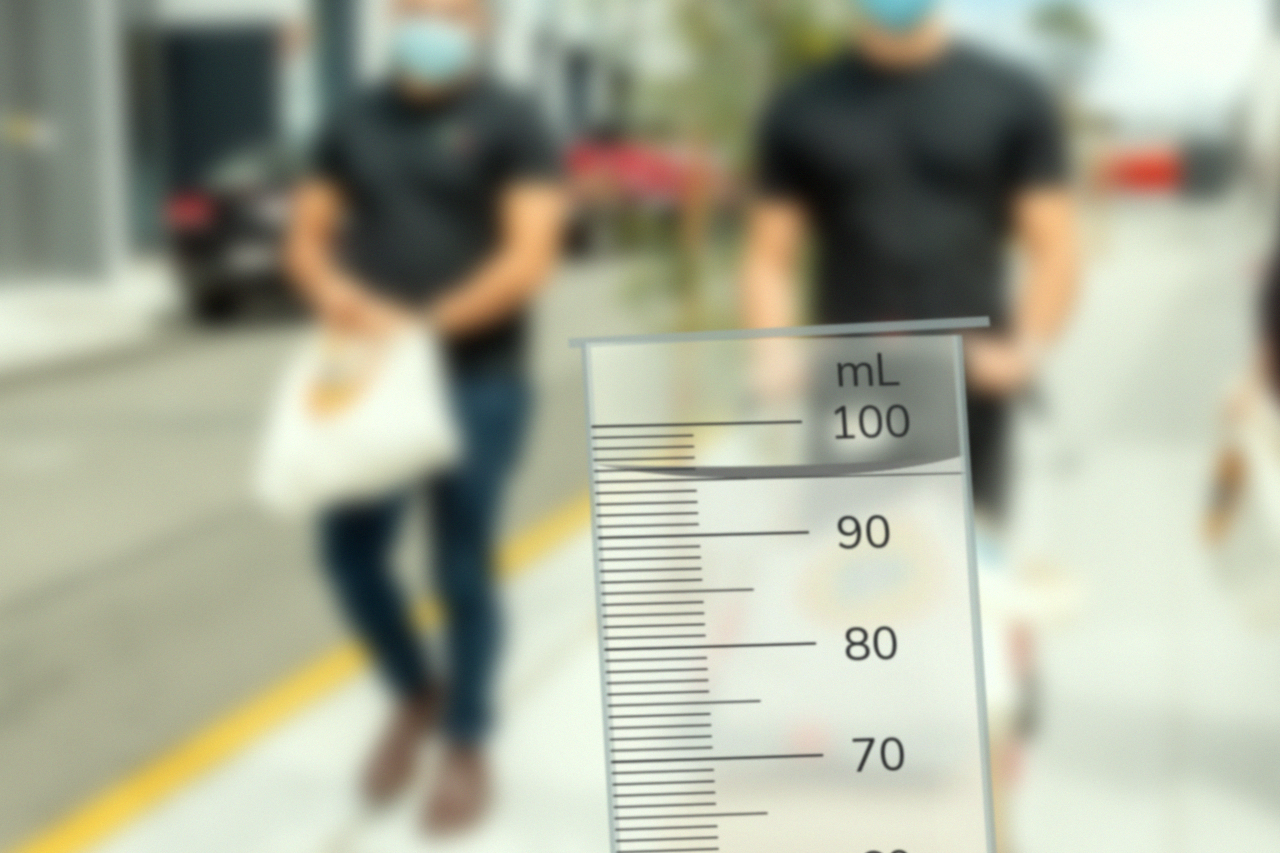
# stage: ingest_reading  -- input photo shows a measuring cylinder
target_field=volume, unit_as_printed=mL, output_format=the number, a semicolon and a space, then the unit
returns 95; mL
